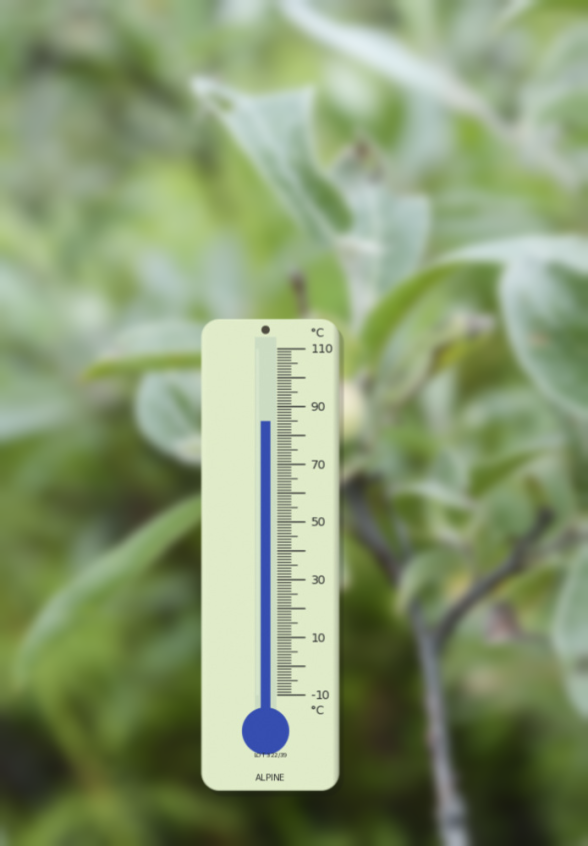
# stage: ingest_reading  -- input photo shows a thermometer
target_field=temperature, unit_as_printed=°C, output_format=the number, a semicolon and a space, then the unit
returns 85; °C
